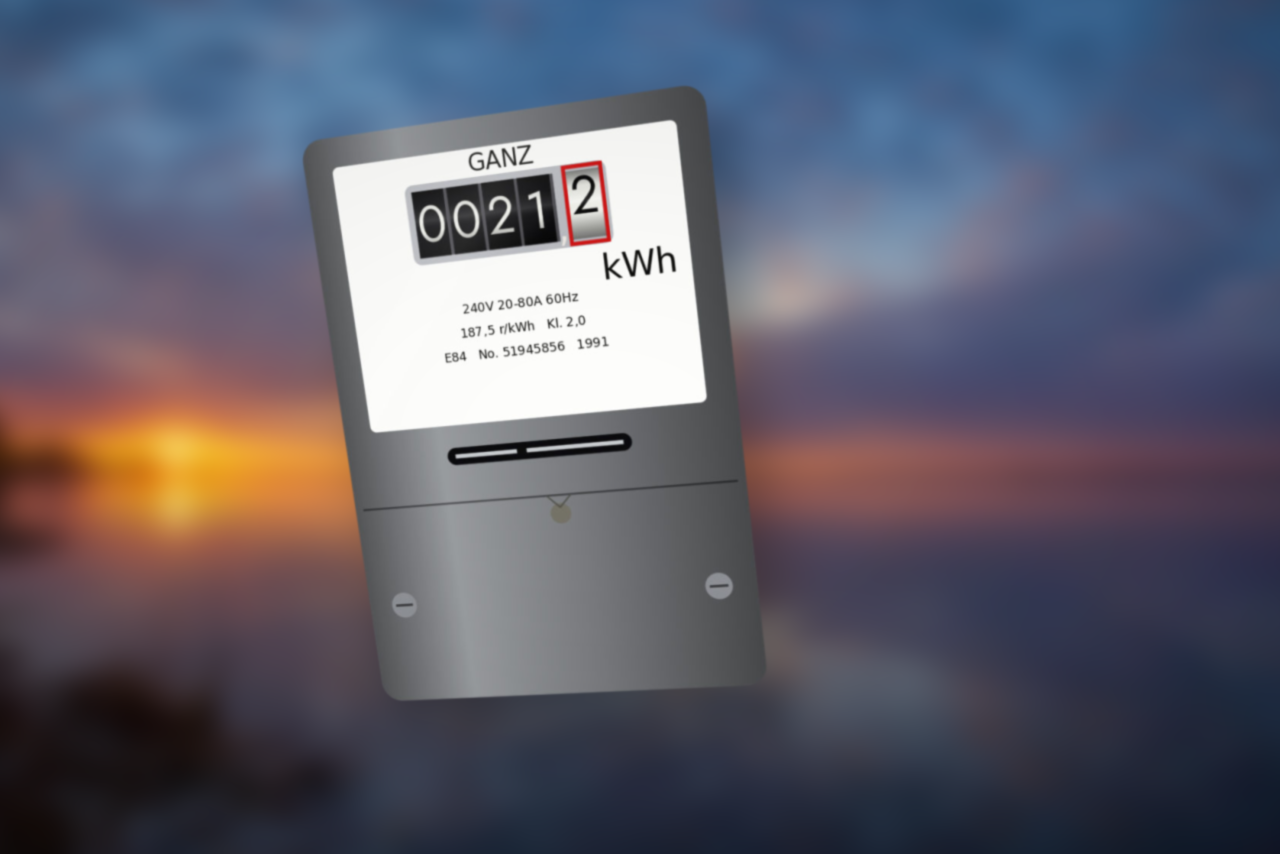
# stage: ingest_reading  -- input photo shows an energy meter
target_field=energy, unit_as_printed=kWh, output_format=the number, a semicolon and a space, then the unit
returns 21.2; kWh
